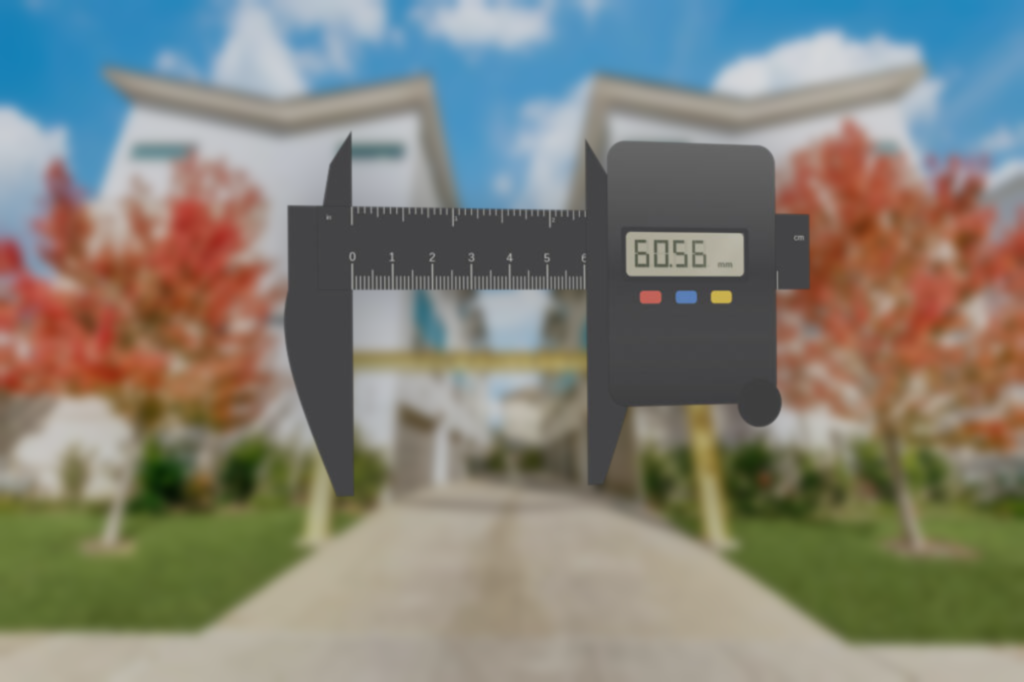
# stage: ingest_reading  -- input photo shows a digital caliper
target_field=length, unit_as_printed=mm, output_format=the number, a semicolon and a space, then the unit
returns 60.56; mm
